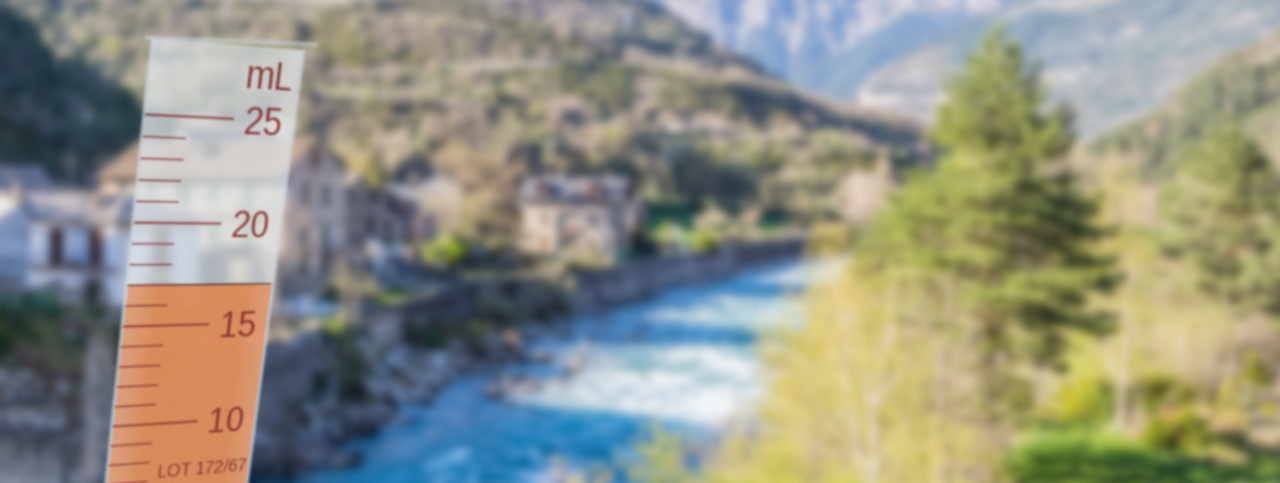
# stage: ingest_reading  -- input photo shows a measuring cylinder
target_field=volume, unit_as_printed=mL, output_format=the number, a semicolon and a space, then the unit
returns 17; mL
